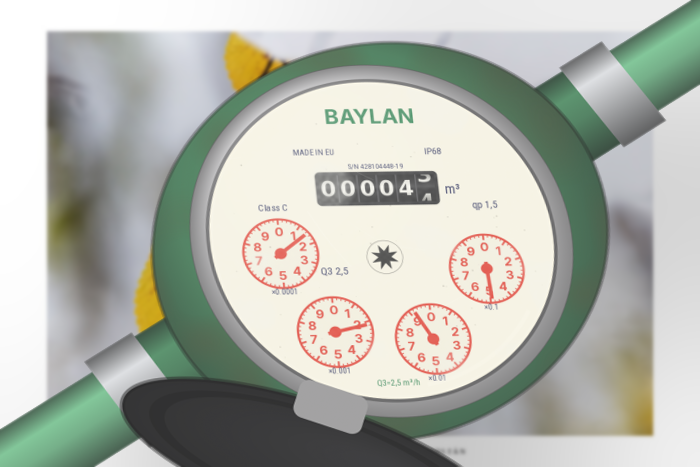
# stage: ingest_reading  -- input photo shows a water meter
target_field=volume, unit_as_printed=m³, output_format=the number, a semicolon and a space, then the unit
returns 43.4921; m³
